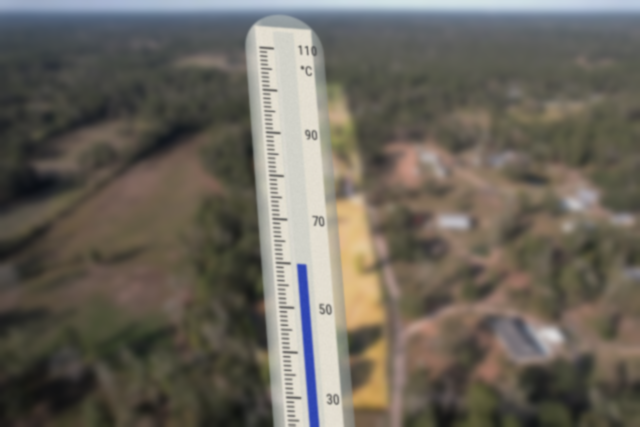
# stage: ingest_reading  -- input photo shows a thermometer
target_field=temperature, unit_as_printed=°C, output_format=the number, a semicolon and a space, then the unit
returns 60; °C
